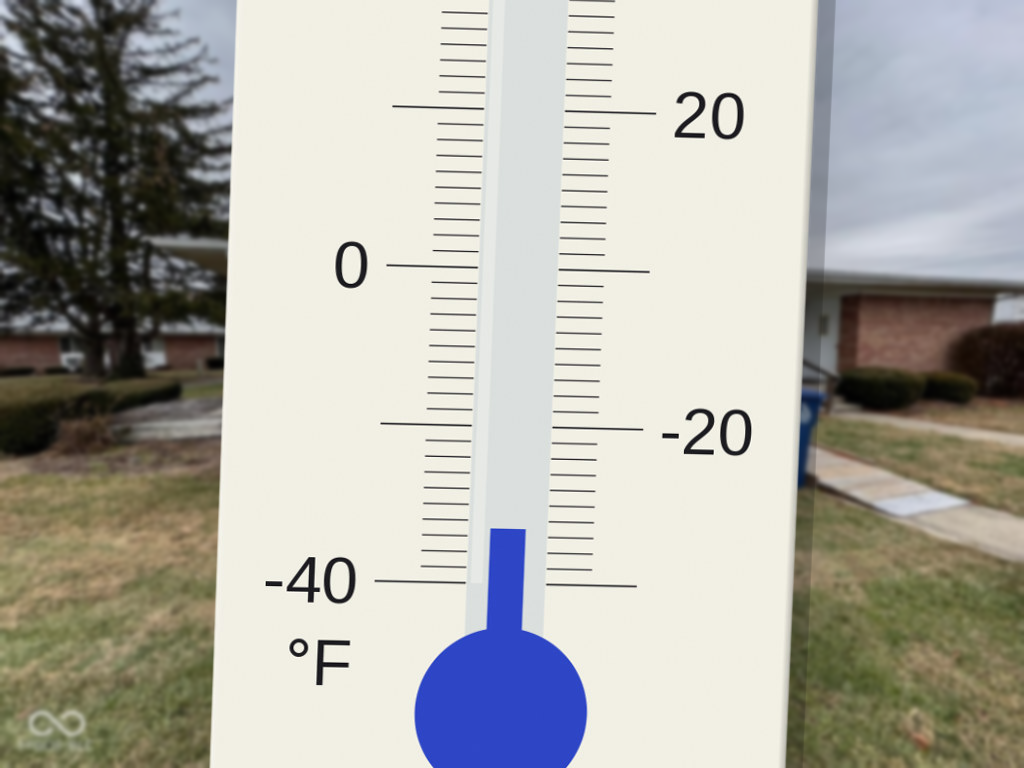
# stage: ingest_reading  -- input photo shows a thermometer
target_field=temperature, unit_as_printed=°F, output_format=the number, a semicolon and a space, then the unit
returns -33; °F
